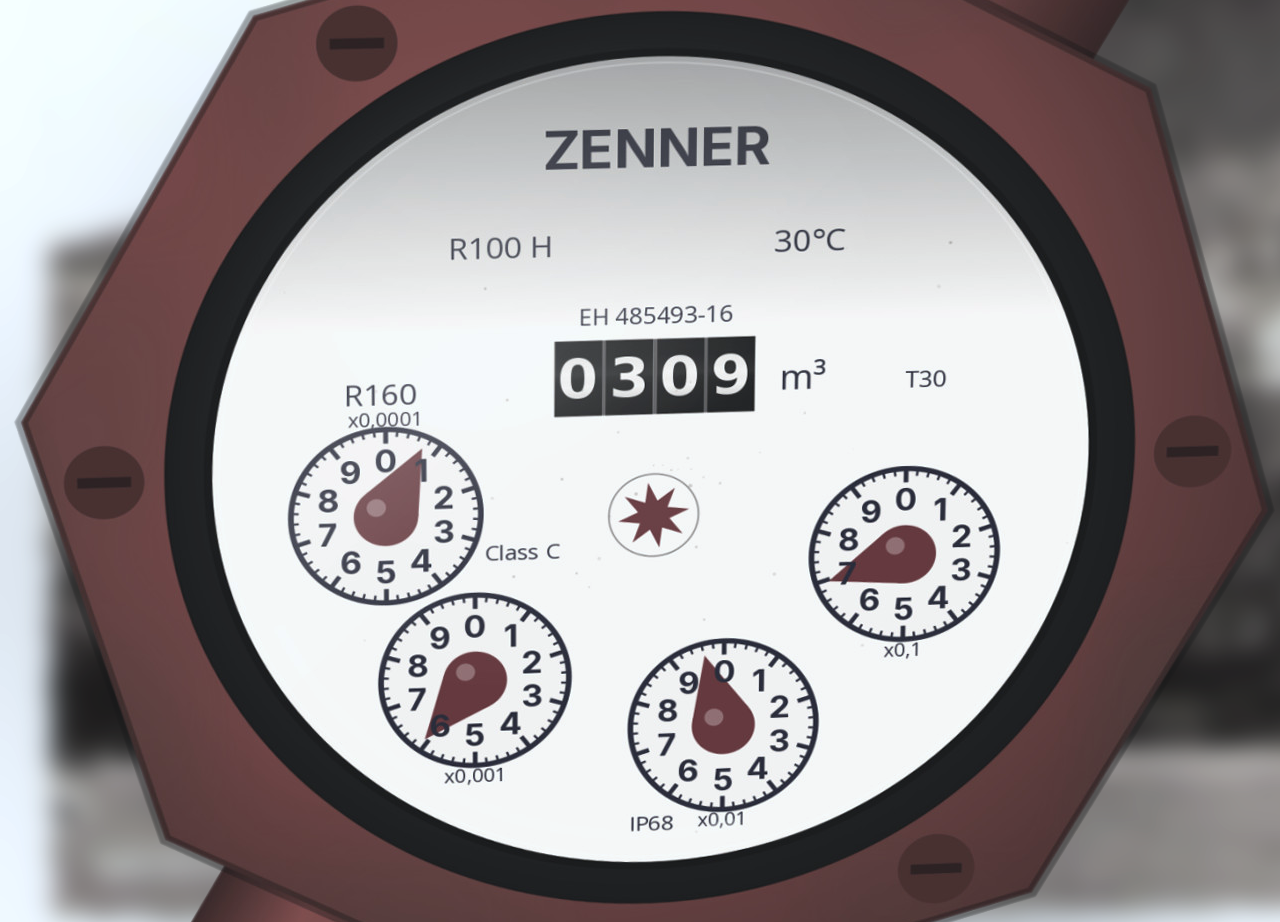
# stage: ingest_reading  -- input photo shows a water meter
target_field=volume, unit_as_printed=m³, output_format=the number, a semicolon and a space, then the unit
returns 309.6960; m³
